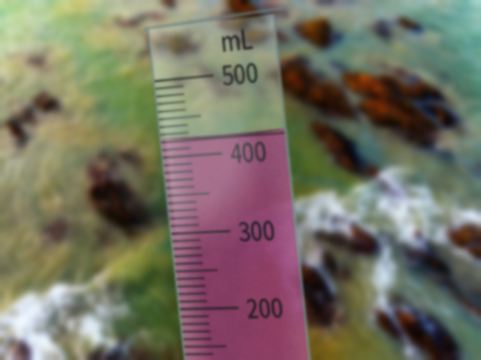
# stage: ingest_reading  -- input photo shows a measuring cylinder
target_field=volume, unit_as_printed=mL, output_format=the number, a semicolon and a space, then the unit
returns 420; mL
